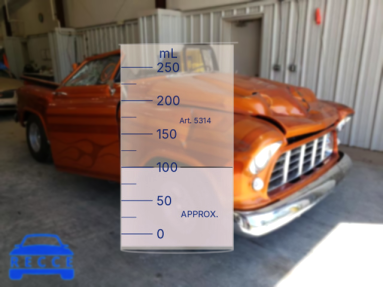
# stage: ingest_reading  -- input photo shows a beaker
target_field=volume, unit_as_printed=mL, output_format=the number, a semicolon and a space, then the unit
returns 100; mL
